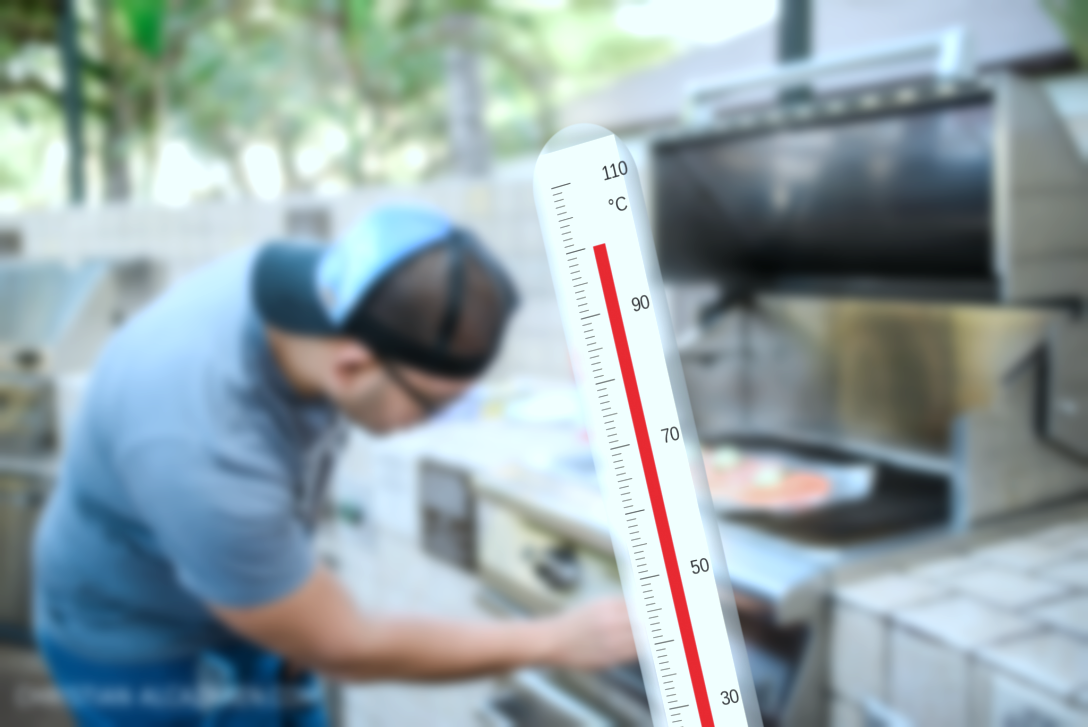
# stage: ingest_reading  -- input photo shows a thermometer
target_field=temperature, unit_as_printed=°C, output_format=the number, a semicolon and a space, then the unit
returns 100; °C
